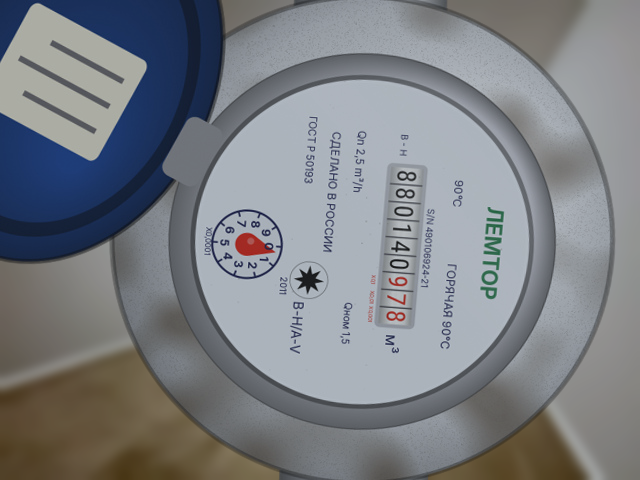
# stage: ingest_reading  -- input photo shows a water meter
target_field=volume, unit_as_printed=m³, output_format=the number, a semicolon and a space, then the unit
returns 880140.9780; m³
